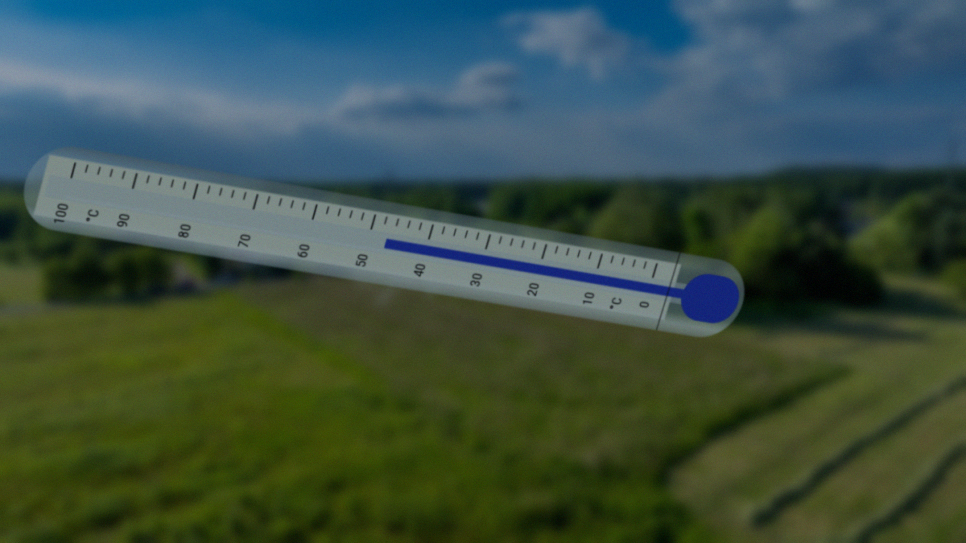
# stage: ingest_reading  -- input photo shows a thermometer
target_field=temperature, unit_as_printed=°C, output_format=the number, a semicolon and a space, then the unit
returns 47; °C
